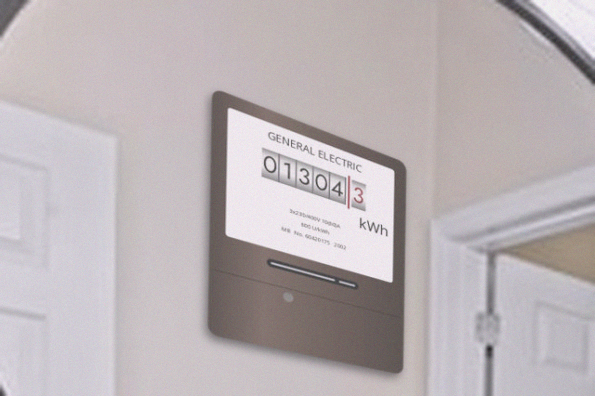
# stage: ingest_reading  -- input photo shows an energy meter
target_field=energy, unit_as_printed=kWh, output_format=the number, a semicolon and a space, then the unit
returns 1304.3; kWh
